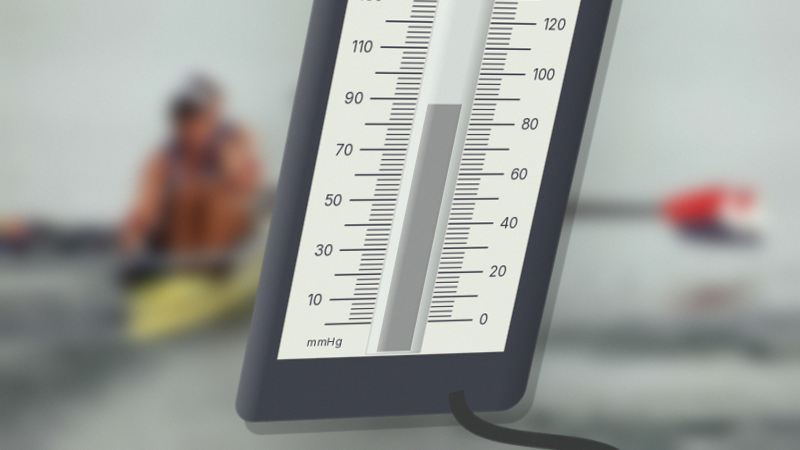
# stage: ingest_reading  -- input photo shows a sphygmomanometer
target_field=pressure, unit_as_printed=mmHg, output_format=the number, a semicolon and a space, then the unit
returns 88; mmHg
